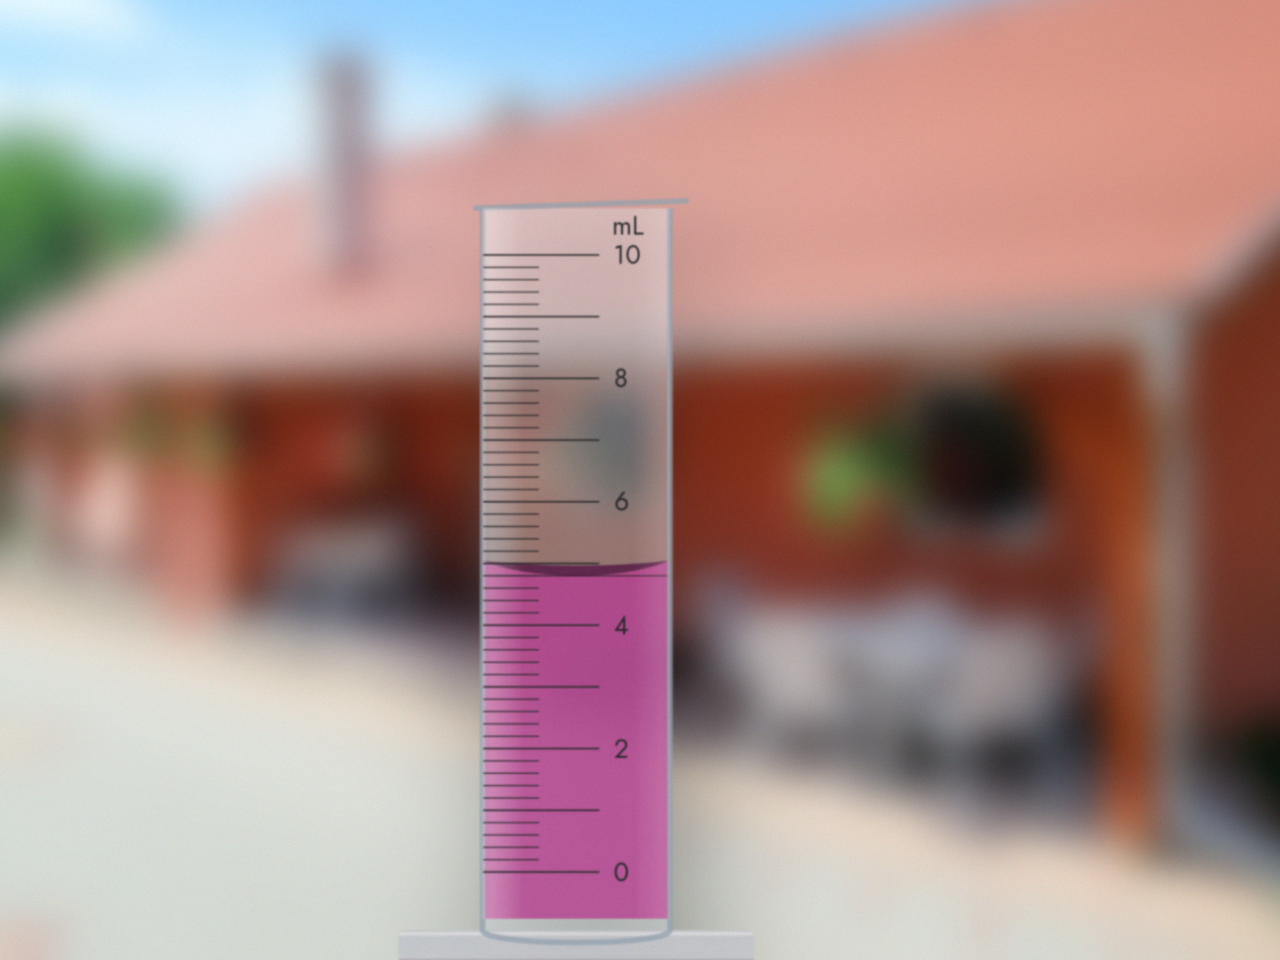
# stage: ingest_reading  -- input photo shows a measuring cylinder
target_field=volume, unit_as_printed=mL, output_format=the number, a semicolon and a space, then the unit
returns 4.8; mL
